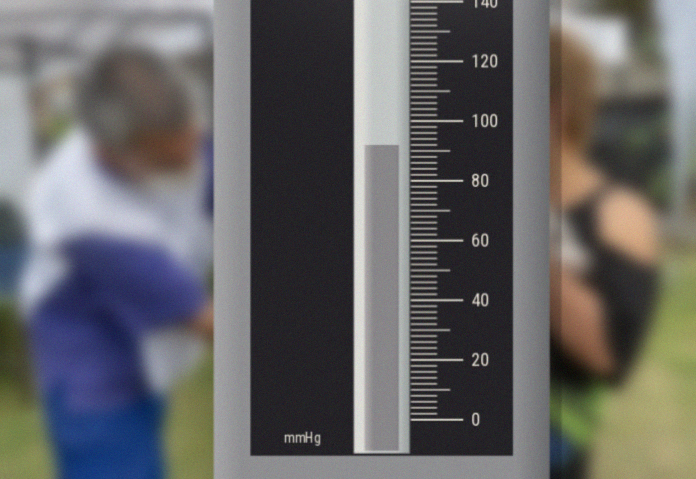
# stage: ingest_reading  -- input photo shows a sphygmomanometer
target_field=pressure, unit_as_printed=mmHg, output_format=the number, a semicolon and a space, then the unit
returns 92; mmHg
